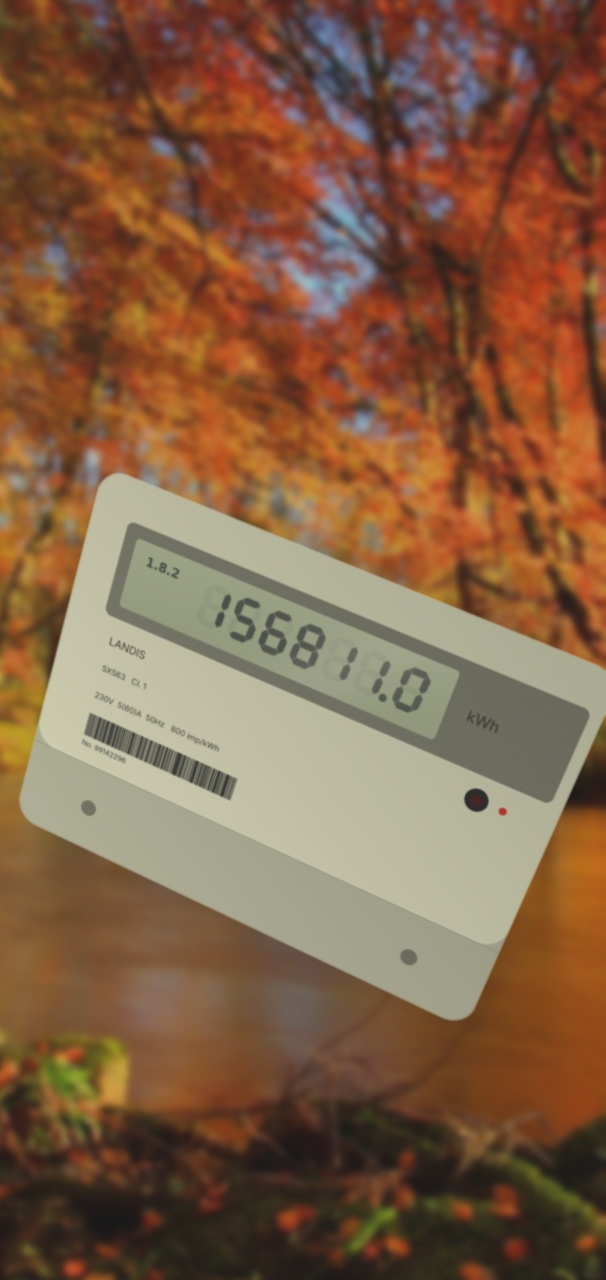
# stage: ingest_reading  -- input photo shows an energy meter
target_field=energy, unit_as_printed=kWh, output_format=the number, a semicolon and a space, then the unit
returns 156811.0; kWh
